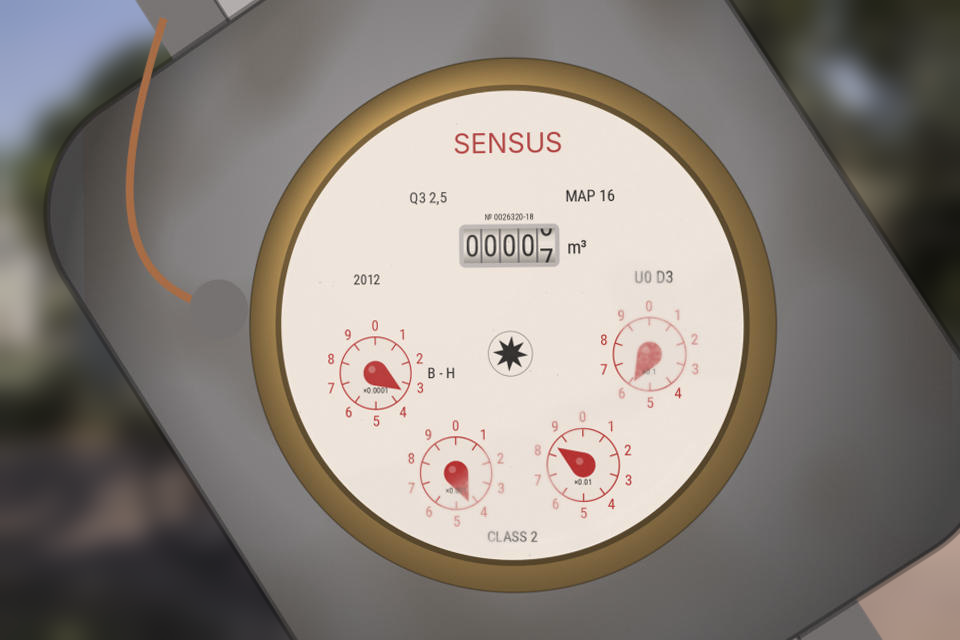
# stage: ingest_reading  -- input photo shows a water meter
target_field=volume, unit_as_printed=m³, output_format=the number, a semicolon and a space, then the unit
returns 6.5843; m³
